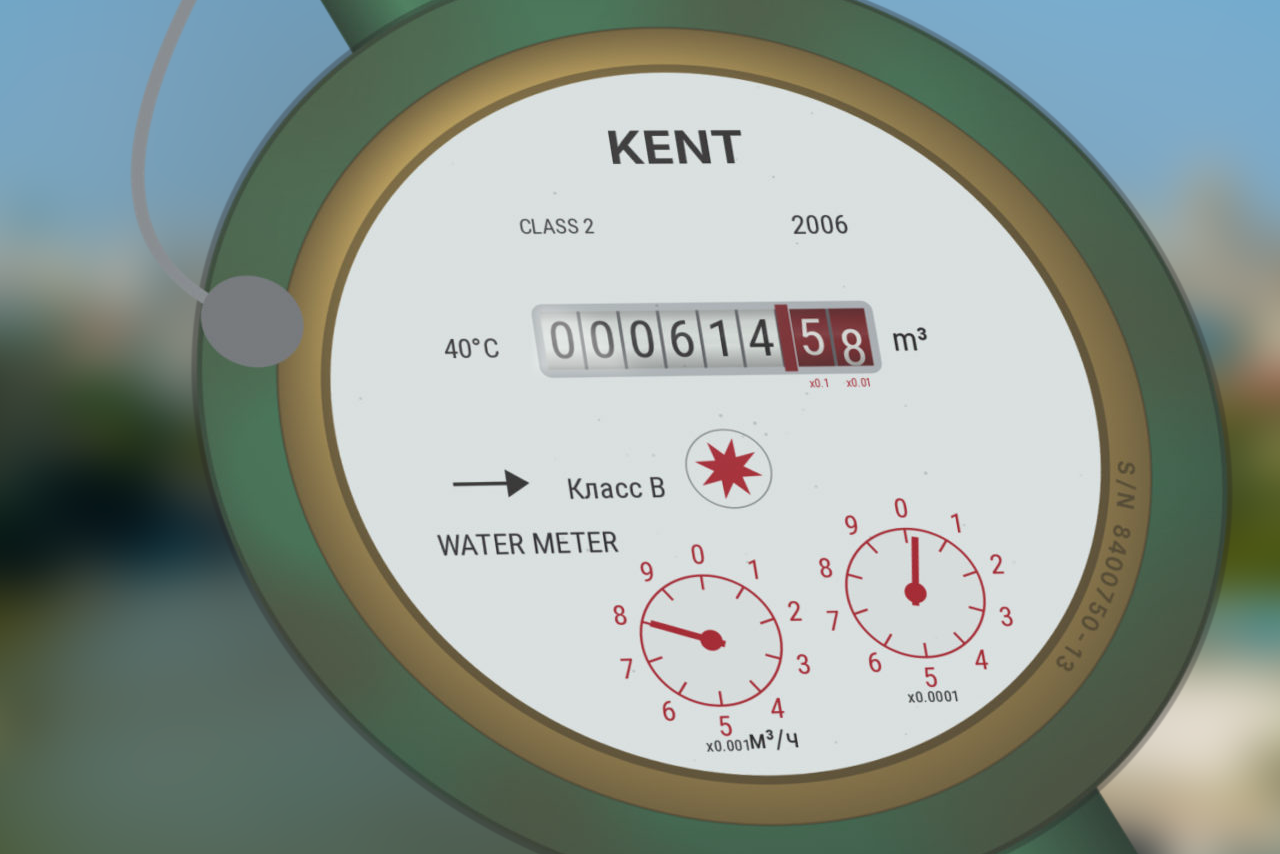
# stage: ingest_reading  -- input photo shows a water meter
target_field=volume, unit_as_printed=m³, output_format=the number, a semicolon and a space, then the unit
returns 614.5780; m³
